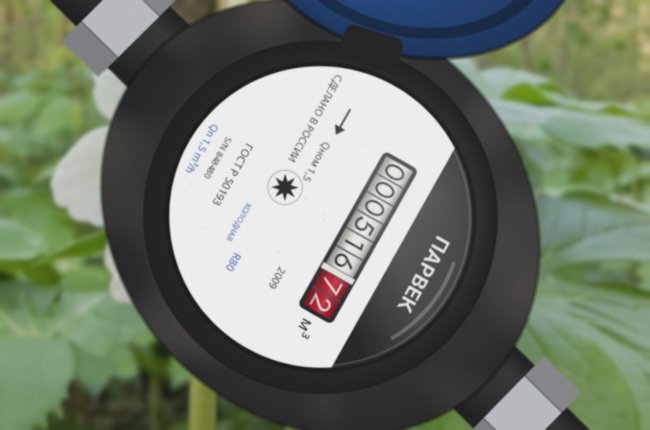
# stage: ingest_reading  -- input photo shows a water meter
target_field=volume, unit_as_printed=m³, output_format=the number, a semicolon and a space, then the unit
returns 516.72; m³
